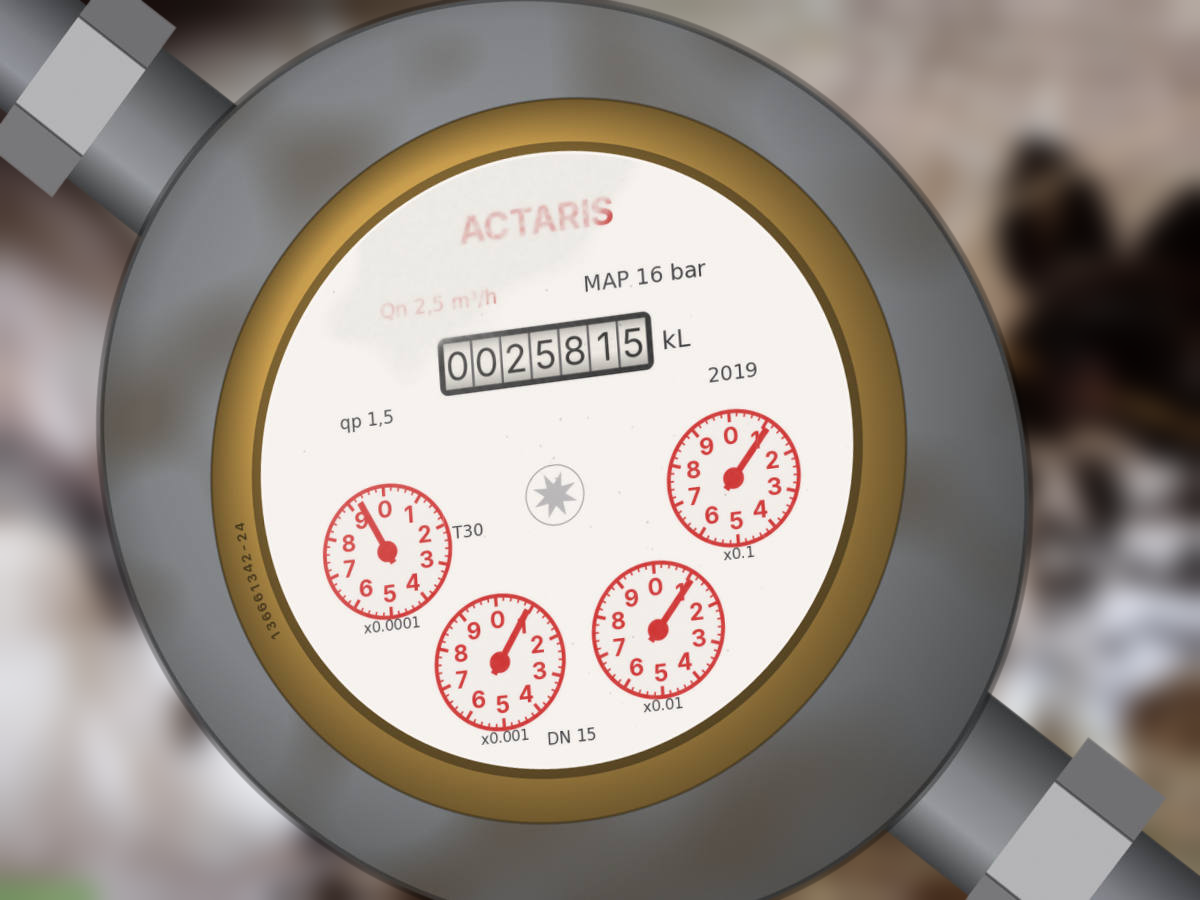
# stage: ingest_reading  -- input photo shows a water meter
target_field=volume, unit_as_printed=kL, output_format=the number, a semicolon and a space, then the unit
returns 25815.1109; kL
